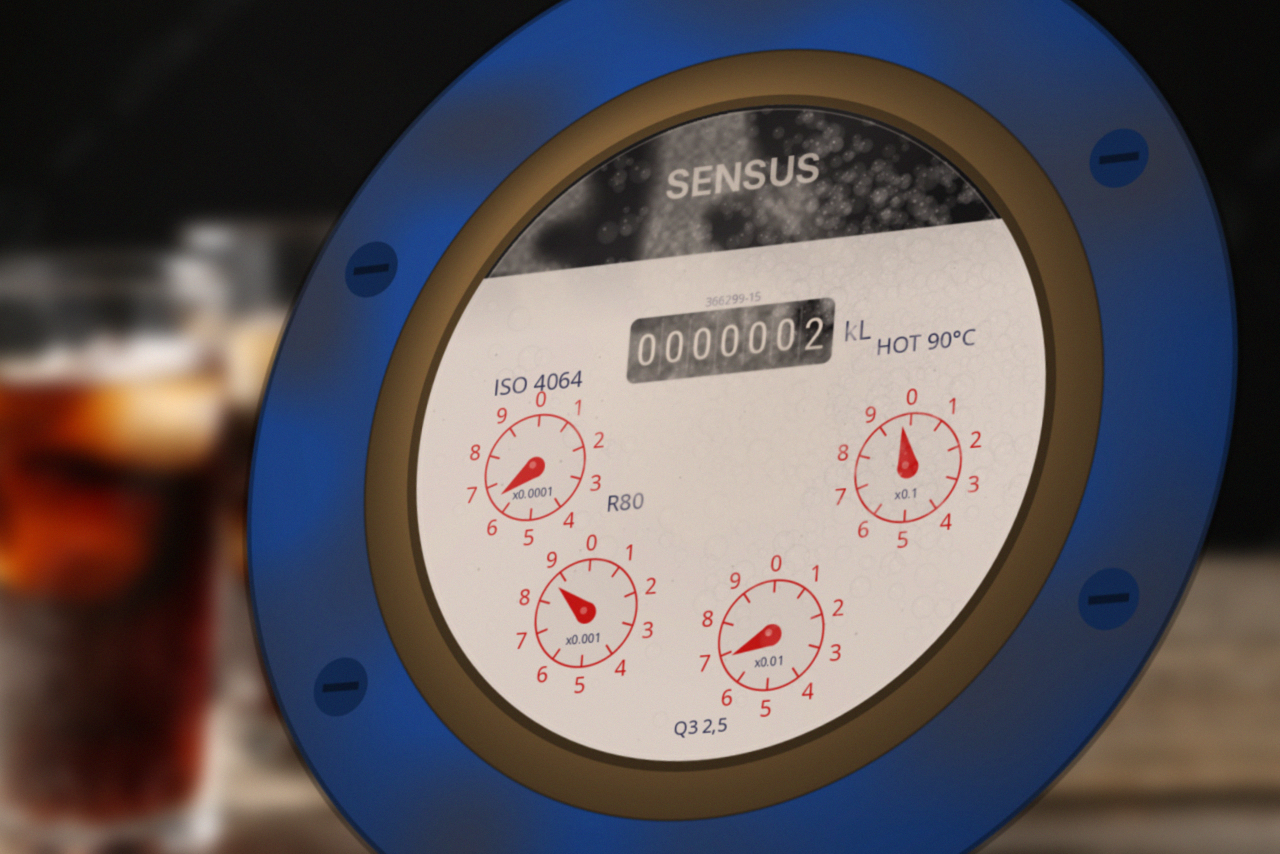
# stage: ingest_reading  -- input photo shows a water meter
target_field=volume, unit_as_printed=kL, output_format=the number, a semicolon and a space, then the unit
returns 1.9686; kL
